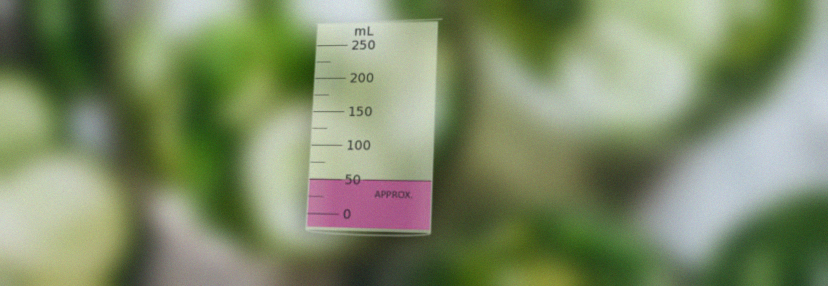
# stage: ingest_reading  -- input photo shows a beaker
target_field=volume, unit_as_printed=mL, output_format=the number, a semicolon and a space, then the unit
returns 50; mL
